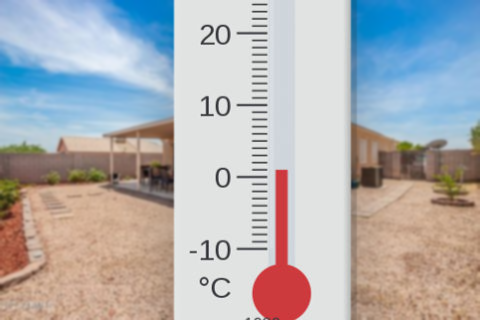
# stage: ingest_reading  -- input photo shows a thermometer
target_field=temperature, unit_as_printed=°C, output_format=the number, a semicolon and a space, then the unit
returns 1; °C
